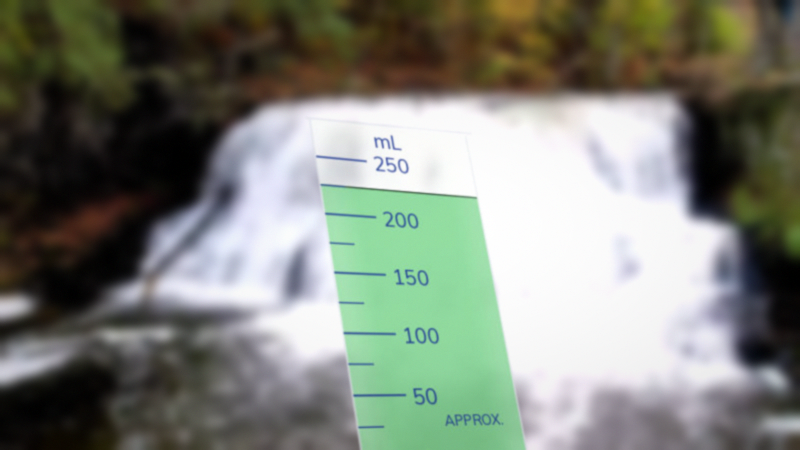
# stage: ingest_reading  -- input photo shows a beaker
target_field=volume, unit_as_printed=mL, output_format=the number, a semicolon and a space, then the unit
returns 225; mL
